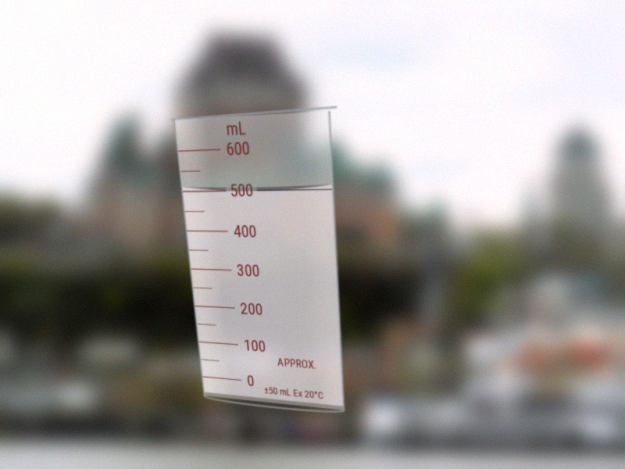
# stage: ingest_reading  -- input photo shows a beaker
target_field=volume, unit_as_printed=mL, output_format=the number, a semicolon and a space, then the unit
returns 500; mL
